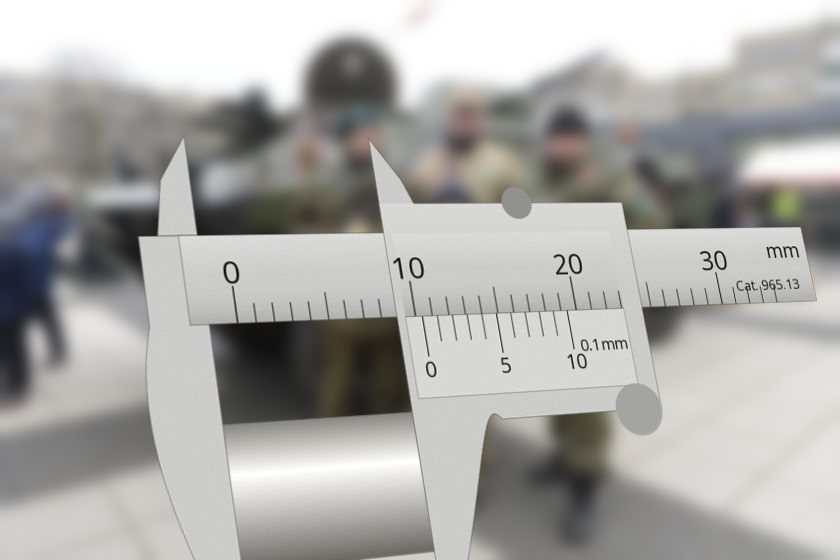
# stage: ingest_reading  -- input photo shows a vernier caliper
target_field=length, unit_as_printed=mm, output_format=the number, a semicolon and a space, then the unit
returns 10.4; mm
